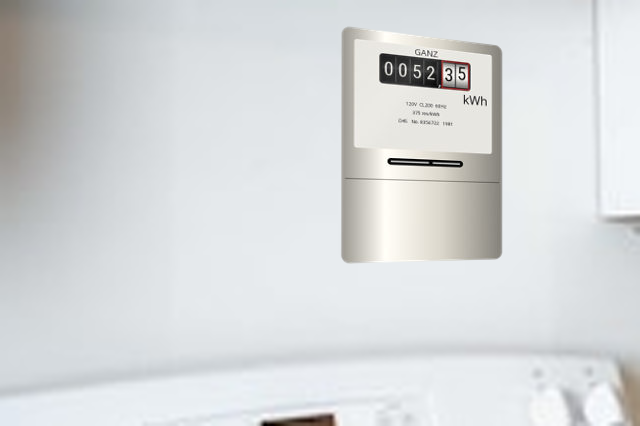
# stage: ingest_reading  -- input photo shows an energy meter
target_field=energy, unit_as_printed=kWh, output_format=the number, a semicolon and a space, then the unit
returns 52.35; kWh
